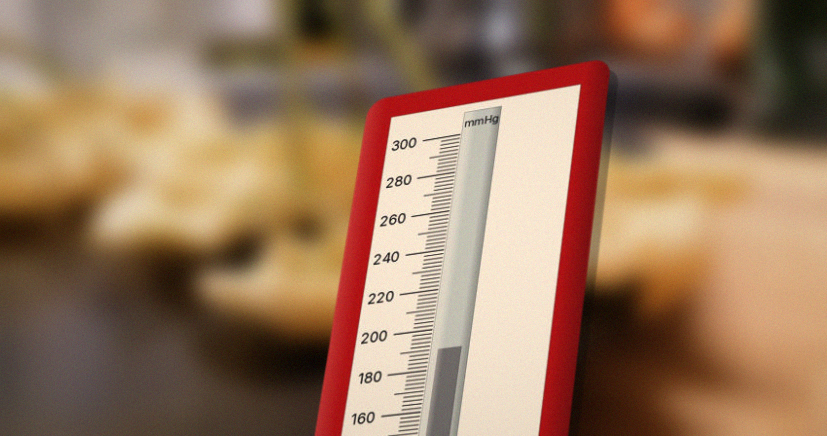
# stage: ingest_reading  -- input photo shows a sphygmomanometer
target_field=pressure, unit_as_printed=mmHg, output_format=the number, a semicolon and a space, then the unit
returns 190; mmHg
